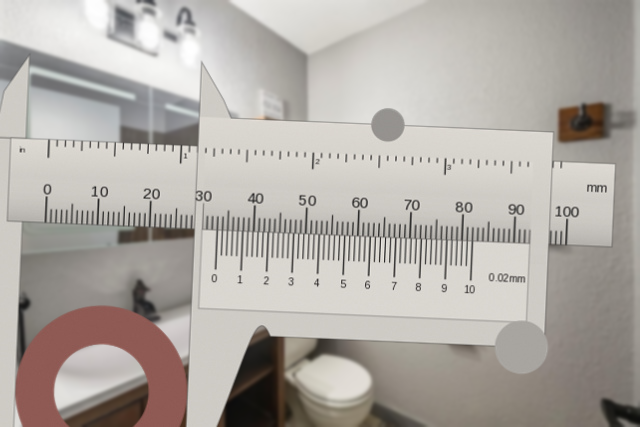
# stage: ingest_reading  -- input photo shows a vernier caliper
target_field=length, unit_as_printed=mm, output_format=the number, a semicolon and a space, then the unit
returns 33.0; mm
